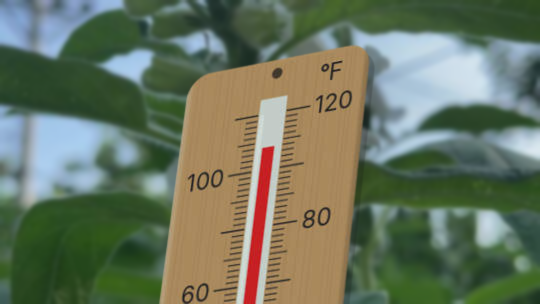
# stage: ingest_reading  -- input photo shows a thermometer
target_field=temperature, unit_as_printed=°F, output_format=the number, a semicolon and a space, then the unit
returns 108; °F
